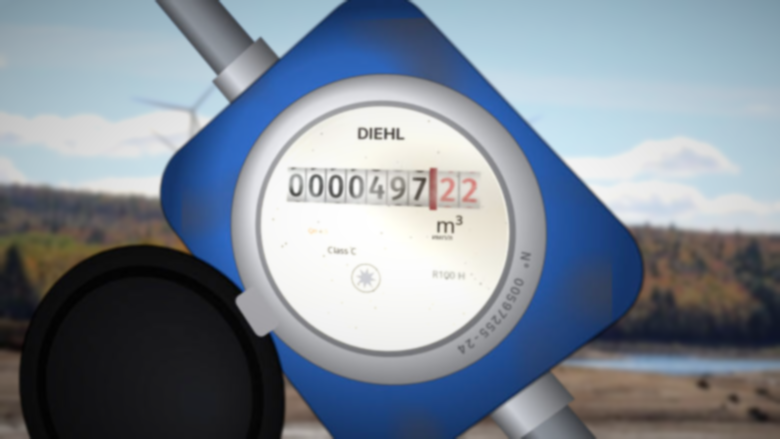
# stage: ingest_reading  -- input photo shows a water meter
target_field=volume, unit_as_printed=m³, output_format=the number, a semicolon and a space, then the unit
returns 497.22; m³
